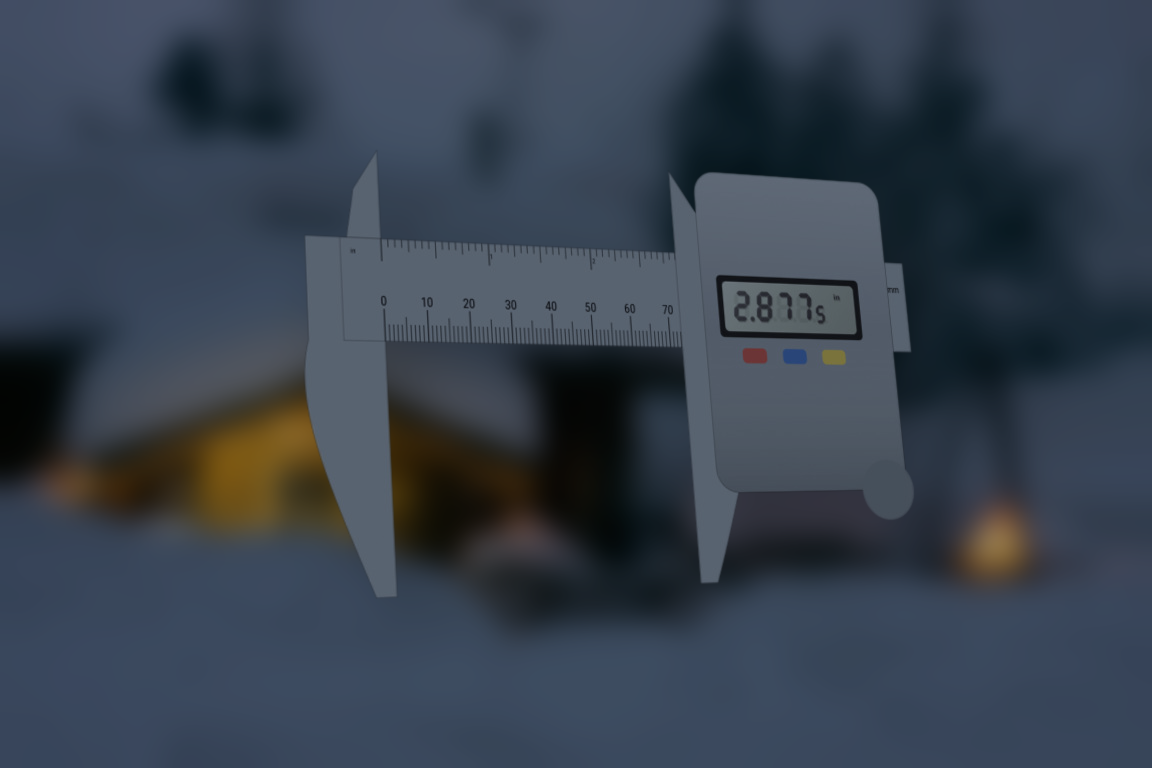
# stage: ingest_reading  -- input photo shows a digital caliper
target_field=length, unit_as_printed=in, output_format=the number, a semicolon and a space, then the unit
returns 2.8775; in
